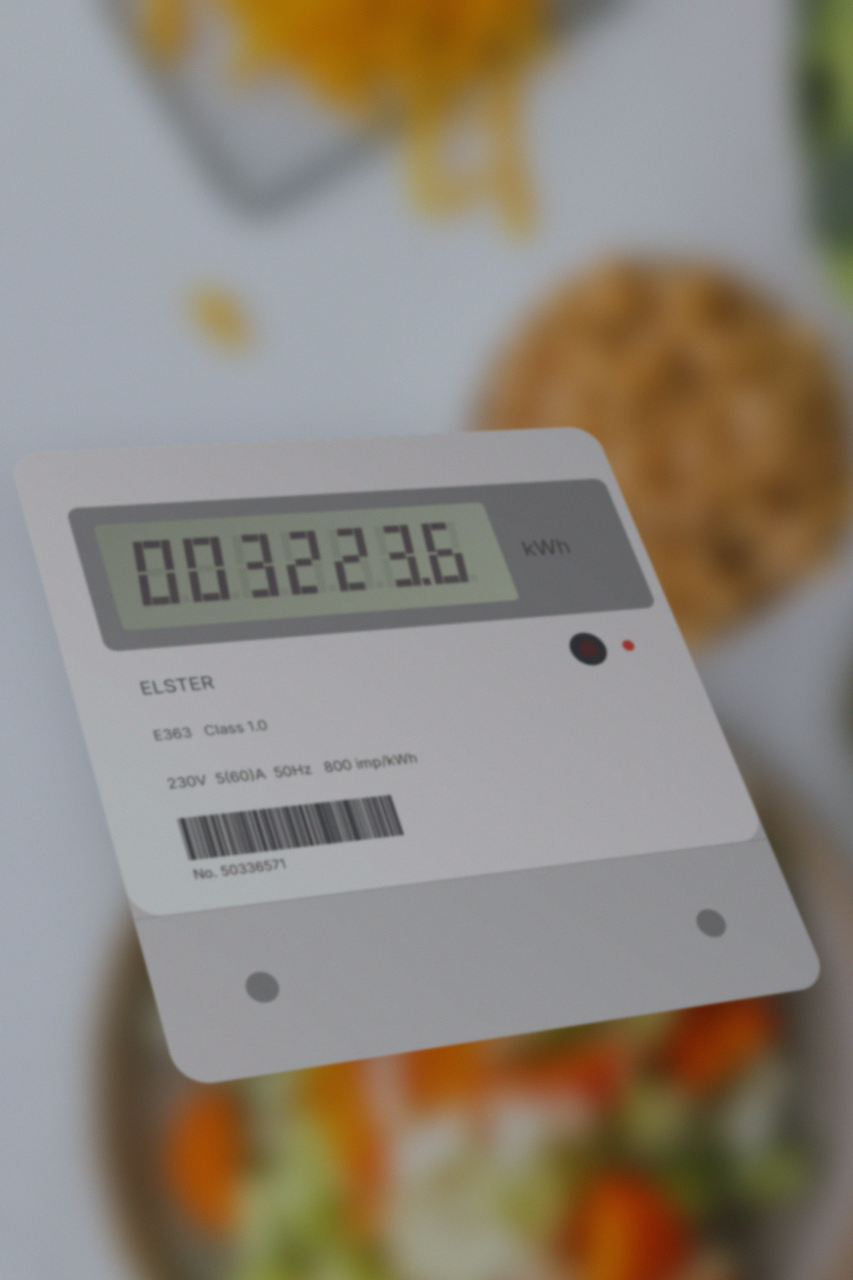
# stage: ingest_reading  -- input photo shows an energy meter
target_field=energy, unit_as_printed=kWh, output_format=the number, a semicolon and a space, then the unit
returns 3223.6; kWh
